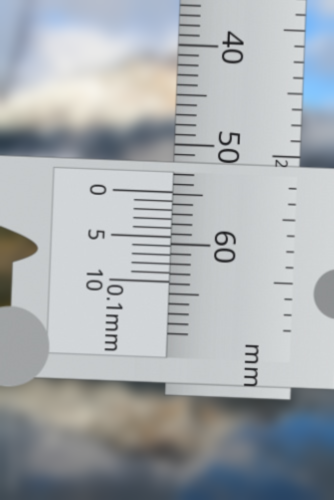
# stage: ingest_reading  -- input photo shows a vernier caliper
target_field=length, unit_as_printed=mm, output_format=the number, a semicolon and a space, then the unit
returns 54.8; mm
